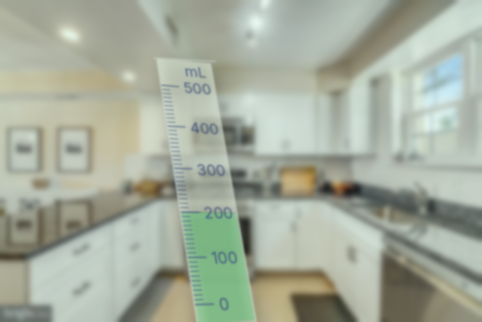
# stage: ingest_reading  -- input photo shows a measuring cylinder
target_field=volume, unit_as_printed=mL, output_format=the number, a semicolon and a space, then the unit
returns 200; mL
